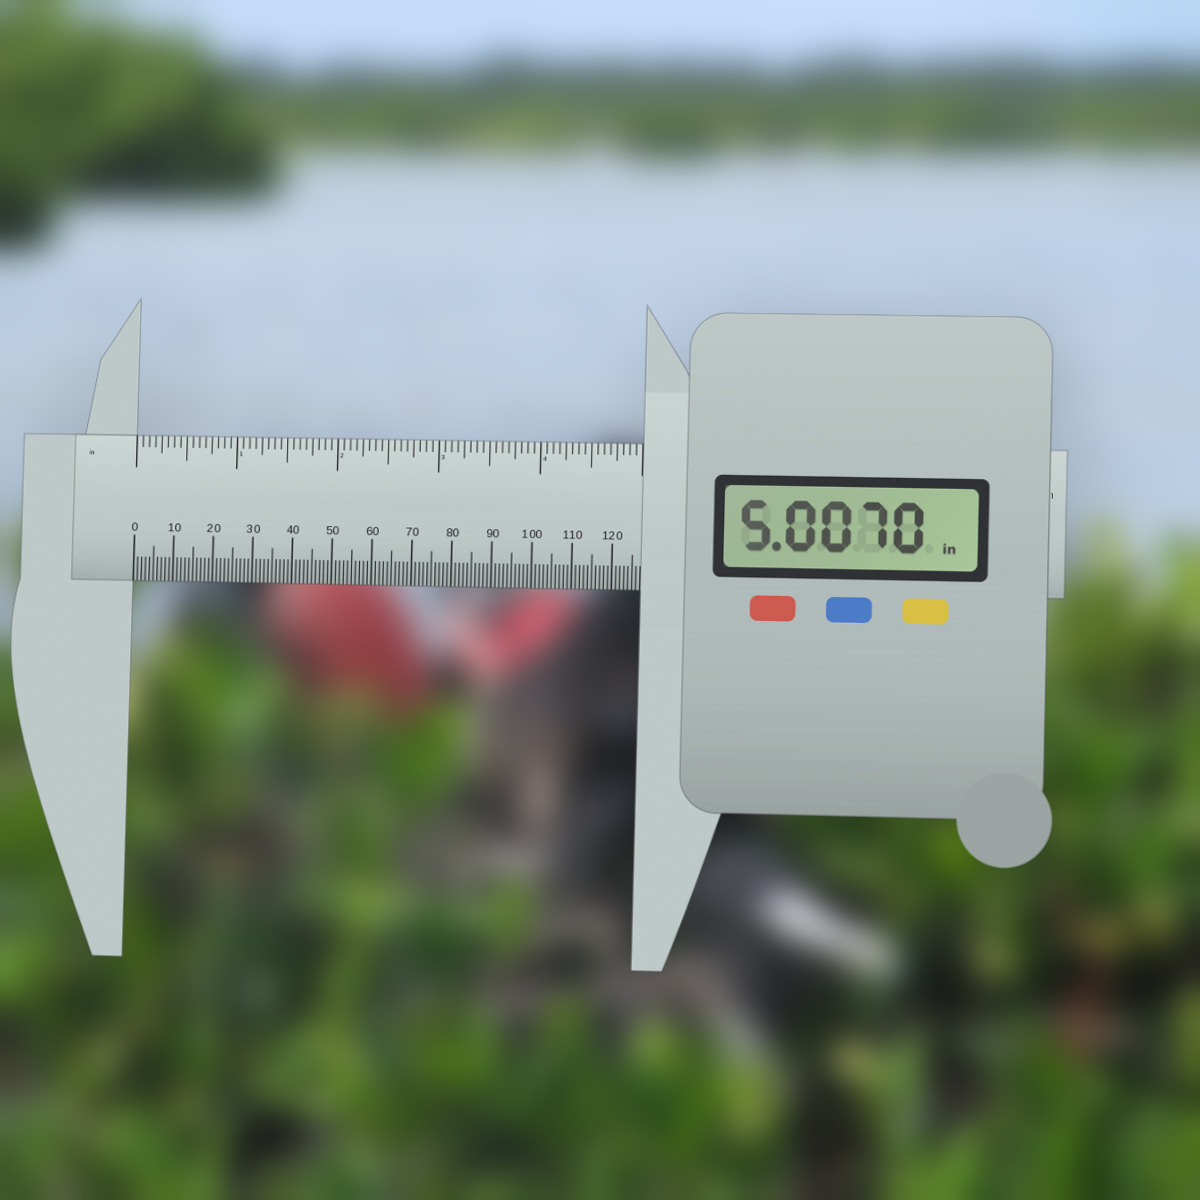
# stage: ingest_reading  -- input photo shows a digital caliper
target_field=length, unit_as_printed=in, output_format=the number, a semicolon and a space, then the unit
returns 5.0070; in
